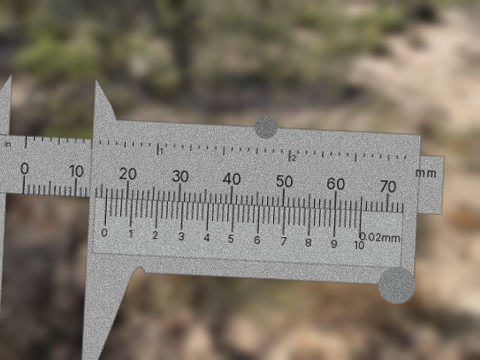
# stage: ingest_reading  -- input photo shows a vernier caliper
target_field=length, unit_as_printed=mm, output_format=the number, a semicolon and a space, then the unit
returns 16.0; mm
